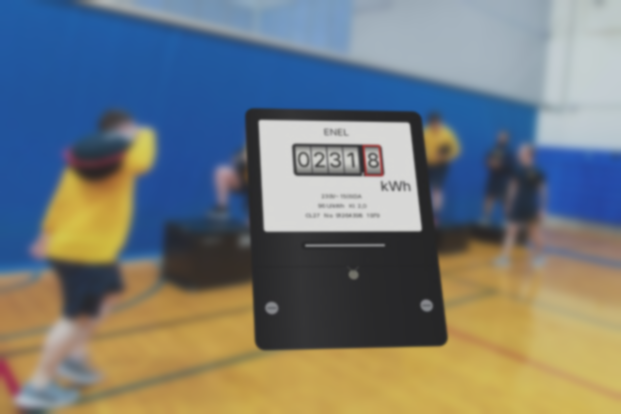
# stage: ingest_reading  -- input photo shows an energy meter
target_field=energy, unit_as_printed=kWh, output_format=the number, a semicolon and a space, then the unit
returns 231.8; kWh
